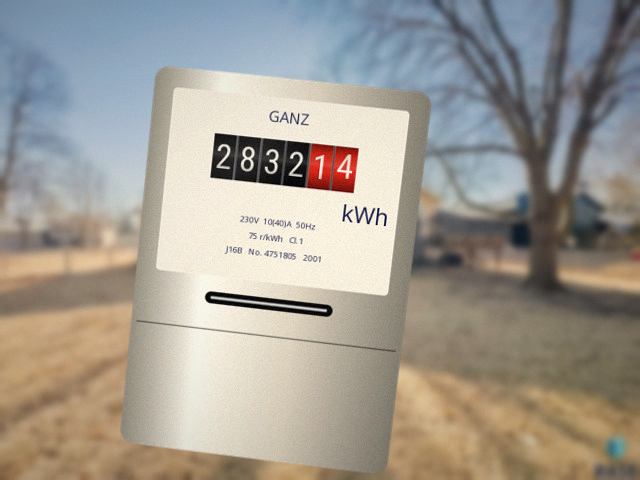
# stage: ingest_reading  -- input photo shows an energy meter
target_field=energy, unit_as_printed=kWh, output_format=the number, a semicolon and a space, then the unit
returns 2832.14; kWh
